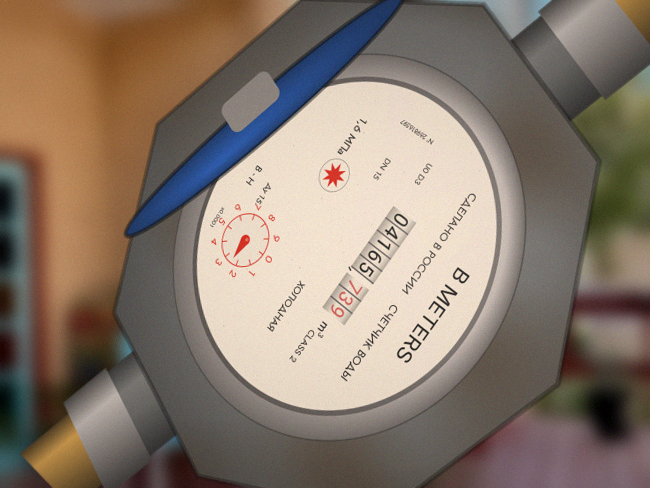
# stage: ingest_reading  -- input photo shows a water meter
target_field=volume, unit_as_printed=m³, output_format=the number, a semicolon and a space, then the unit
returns 4165.7392; m³
